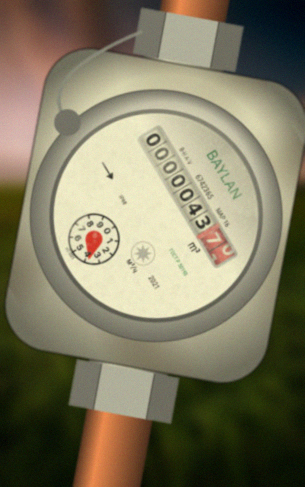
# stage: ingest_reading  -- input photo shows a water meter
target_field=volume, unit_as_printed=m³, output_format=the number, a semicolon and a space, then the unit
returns 43.703; m³
